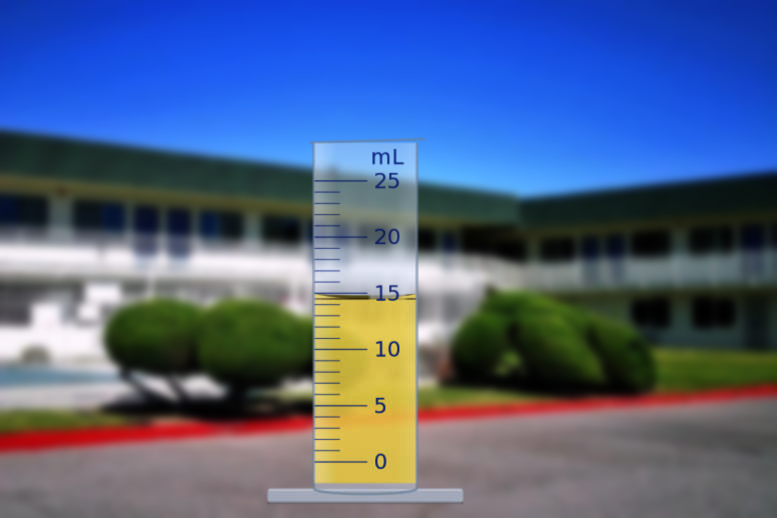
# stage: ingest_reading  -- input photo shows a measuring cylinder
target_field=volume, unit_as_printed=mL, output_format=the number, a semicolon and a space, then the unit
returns 14.5; mL
